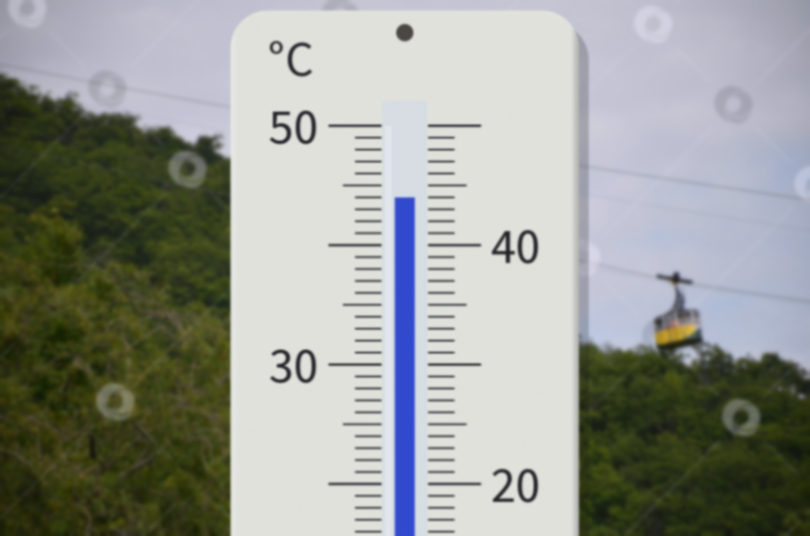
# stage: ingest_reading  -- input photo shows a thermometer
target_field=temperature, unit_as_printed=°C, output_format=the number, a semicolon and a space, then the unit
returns 44; °C
